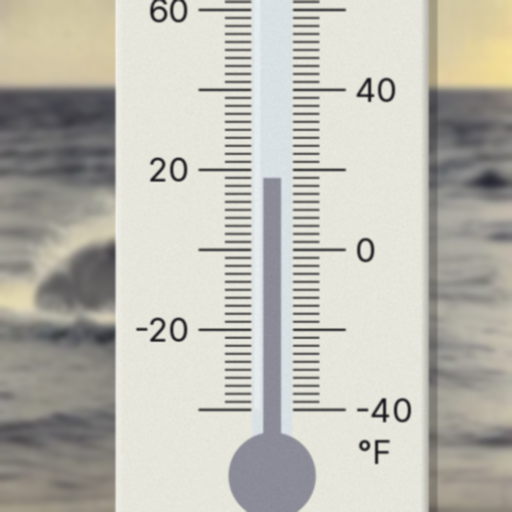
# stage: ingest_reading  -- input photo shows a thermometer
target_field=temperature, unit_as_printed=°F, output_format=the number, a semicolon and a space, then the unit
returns 18; °F
